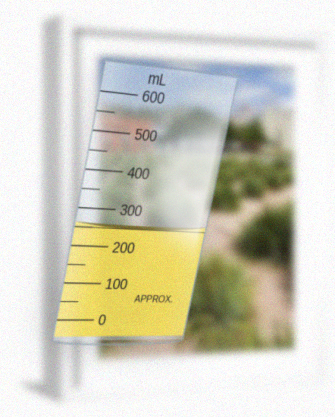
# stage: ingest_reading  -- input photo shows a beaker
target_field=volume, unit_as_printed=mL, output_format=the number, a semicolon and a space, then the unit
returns 250; mL
